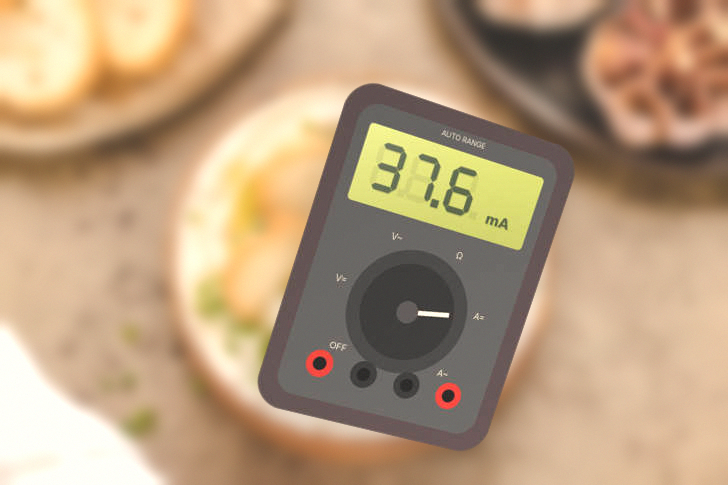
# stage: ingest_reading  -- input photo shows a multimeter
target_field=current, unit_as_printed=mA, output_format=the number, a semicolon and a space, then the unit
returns 37.6; mA
